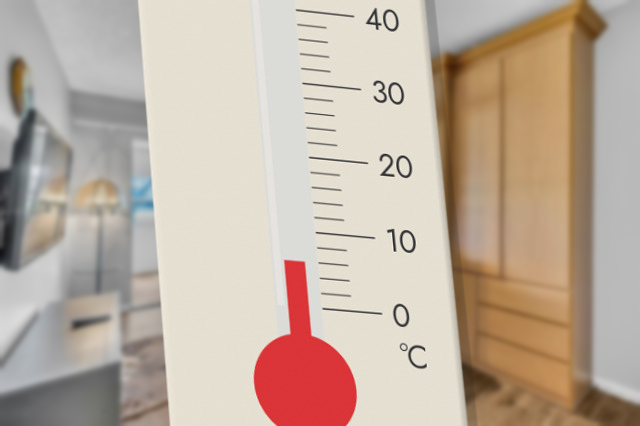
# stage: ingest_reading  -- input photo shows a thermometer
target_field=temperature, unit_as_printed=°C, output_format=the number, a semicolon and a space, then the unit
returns 6; °C
